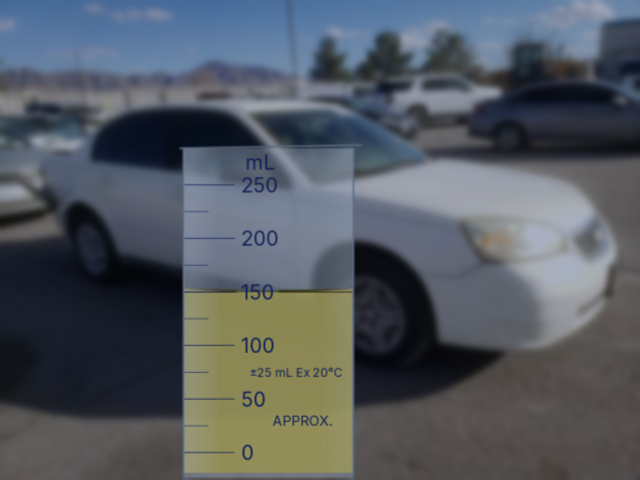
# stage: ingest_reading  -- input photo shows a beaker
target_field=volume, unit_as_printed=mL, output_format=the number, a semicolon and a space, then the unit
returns 150; mL
